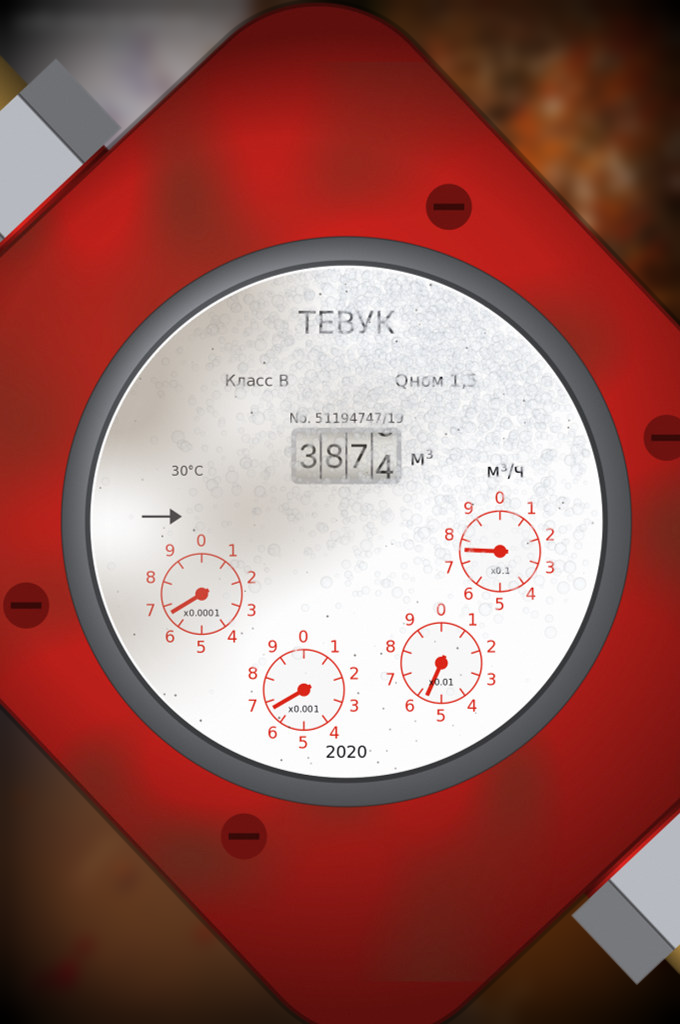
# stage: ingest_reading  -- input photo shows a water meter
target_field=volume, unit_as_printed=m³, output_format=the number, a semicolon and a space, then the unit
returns 3873.7566; m³
